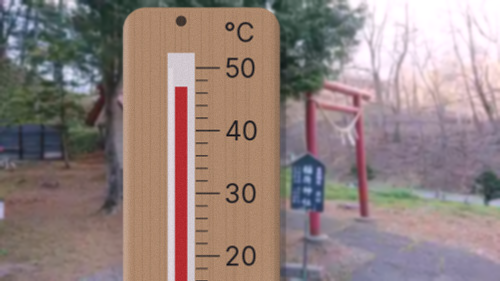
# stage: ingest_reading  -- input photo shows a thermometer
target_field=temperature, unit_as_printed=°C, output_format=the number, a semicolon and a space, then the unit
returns 47; °C
